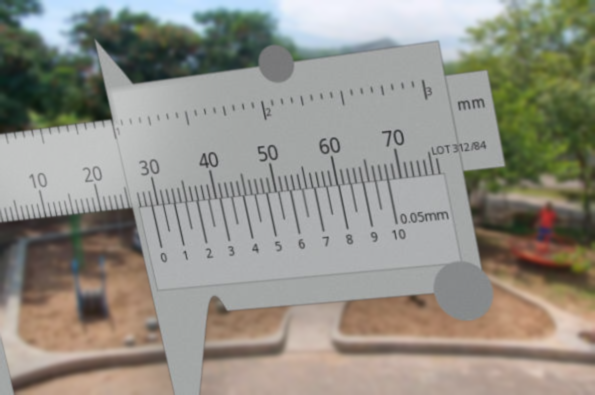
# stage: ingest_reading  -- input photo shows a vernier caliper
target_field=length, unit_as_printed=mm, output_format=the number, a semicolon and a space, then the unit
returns 29.0; mm
